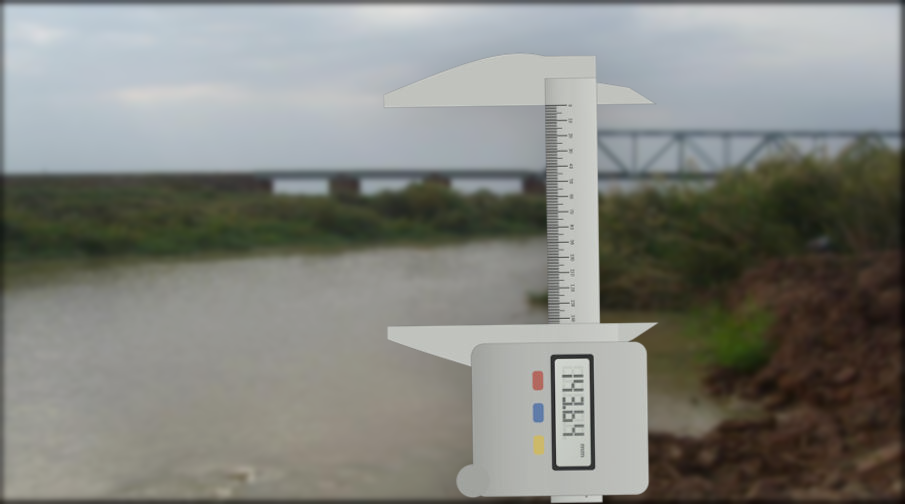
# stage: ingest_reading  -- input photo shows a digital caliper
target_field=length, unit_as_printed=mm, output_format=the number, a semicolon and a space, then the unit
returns 143.64; mm
